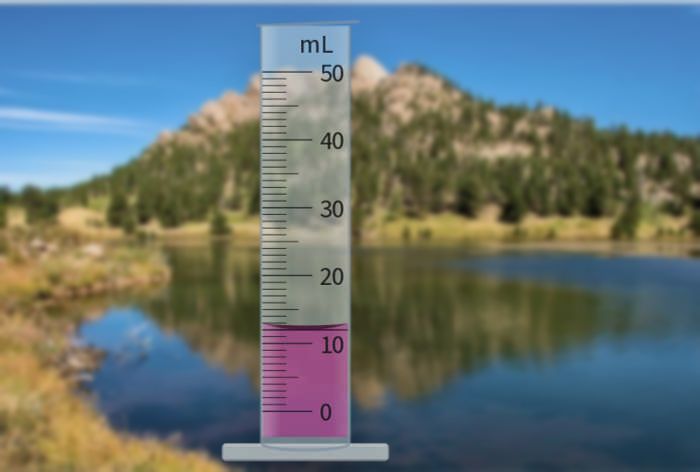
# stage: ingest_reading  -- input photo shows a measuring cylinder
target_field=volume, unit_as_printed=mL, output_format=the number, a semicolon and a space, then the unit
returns 12; mL
